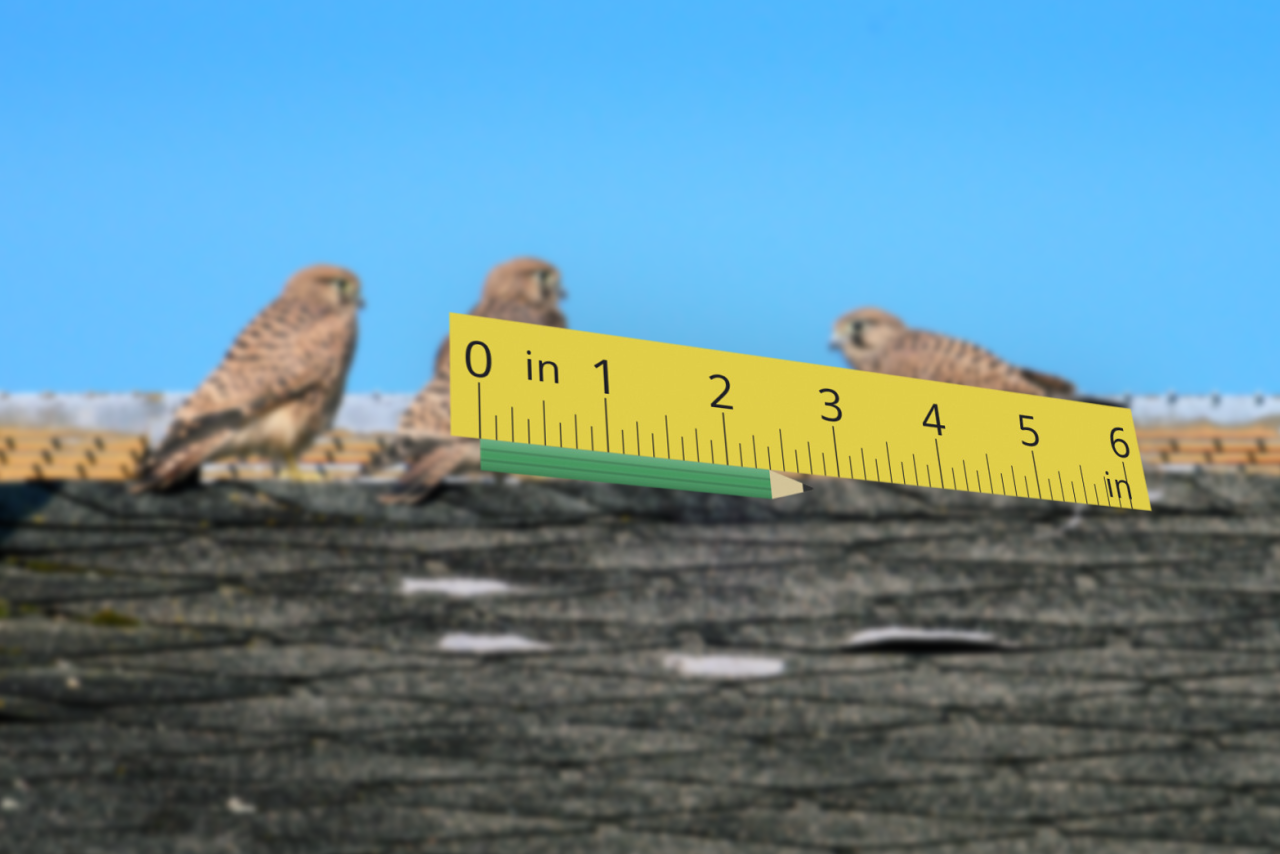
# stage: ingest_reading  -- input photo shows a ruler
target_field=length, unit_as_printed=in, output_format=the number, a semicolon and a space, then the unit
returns 2.75; in
